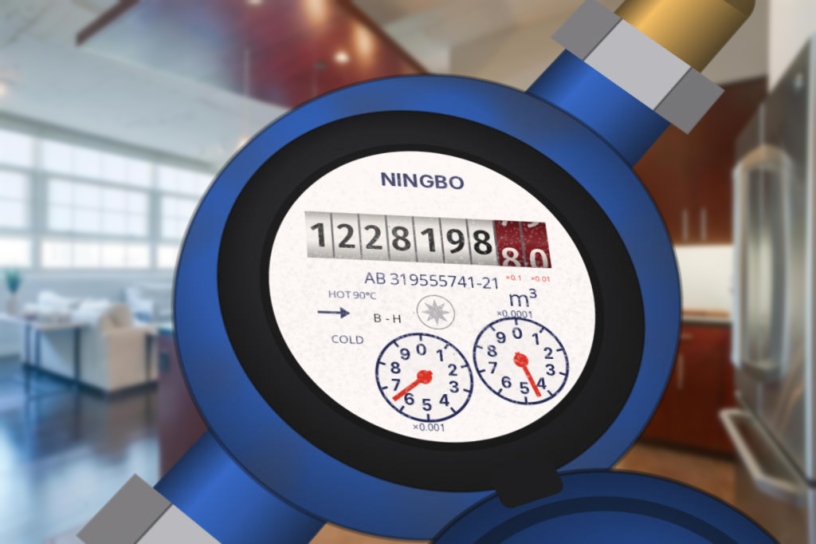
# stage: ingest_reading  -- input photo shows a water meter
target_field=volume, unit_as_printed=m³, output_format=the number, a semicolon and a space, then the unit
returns 1228198.7964; m³
